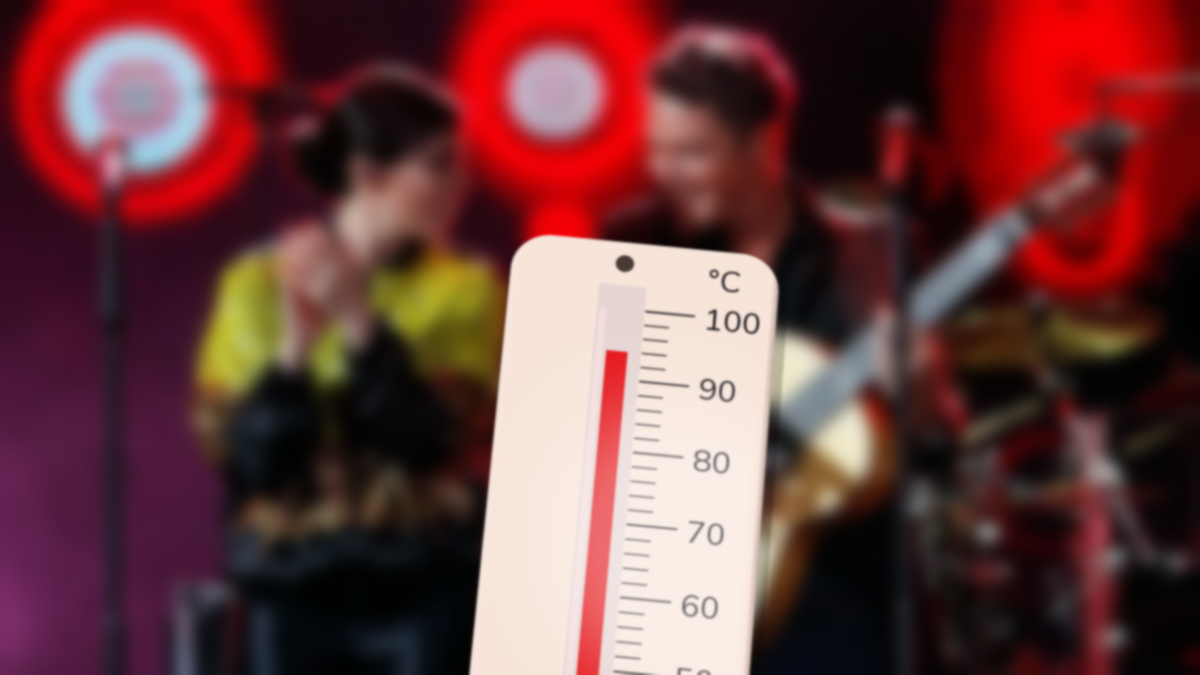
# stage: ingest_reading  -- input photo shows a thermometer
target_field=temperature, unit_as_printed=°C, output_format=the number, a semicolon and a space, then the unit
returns 94; °C
